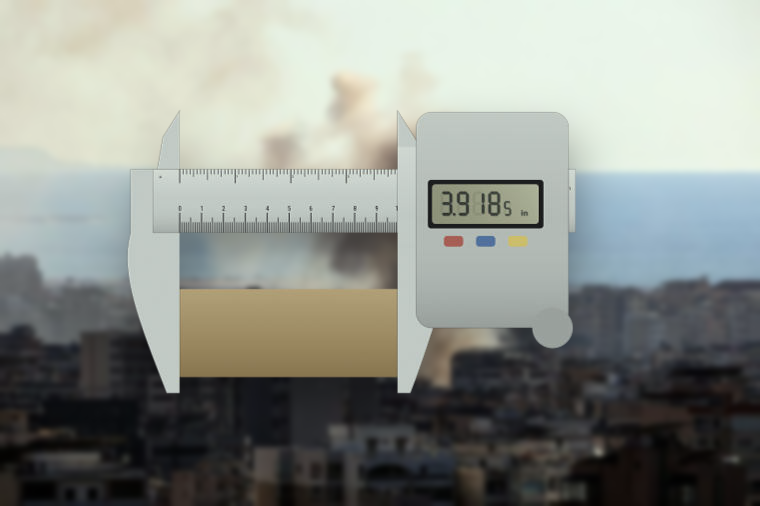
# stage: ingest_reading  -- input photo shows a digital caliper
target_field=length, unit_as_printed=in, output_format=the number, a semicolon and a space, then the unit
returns 3.9185; in
